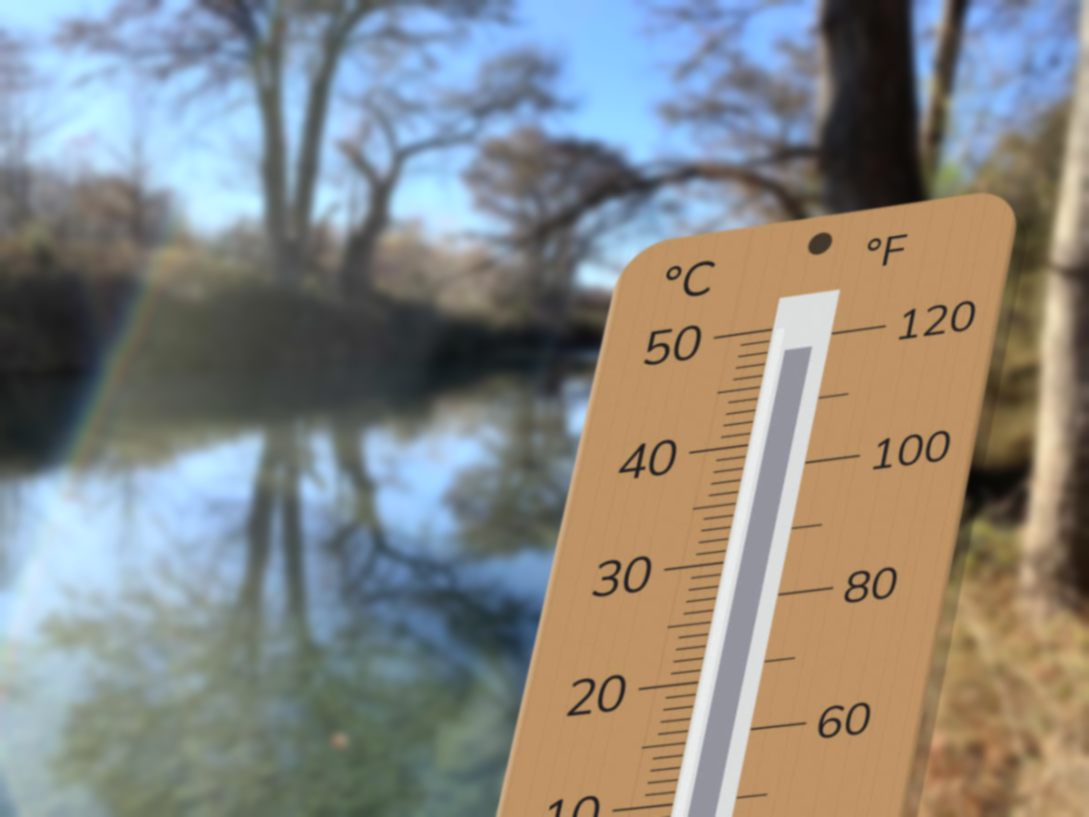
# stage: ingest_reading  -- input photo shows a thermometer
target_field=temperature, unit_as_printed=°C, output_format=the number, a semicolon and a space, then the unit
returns 48; °C
